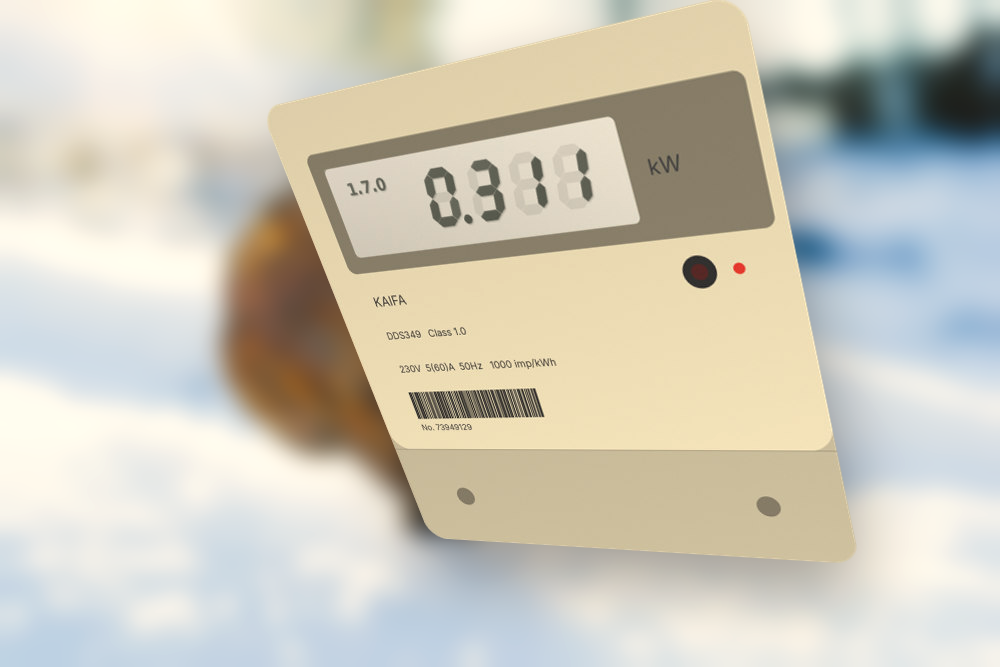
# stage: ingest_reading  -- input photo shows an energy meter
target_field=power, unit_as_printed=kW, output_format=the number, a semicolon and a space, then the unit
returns 0.311; kW
